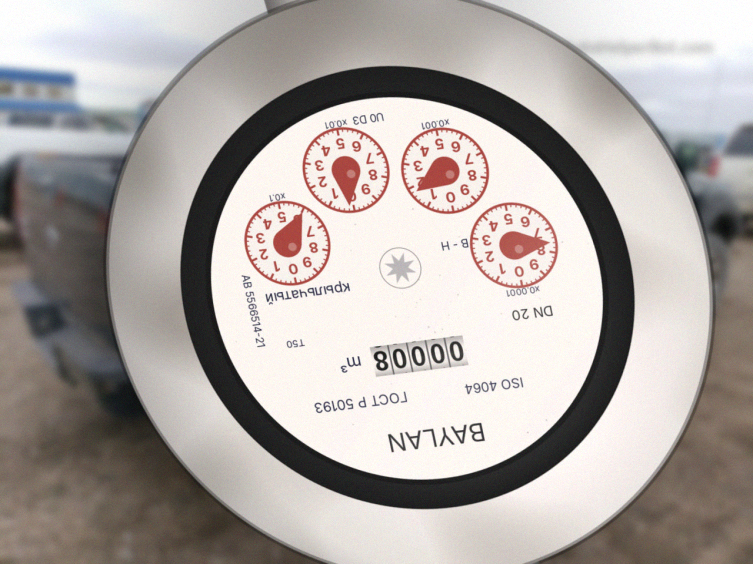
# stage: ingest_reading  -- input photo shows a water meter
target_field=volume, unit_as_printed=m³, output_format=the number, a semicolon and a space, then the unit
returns 8.6017; m³
